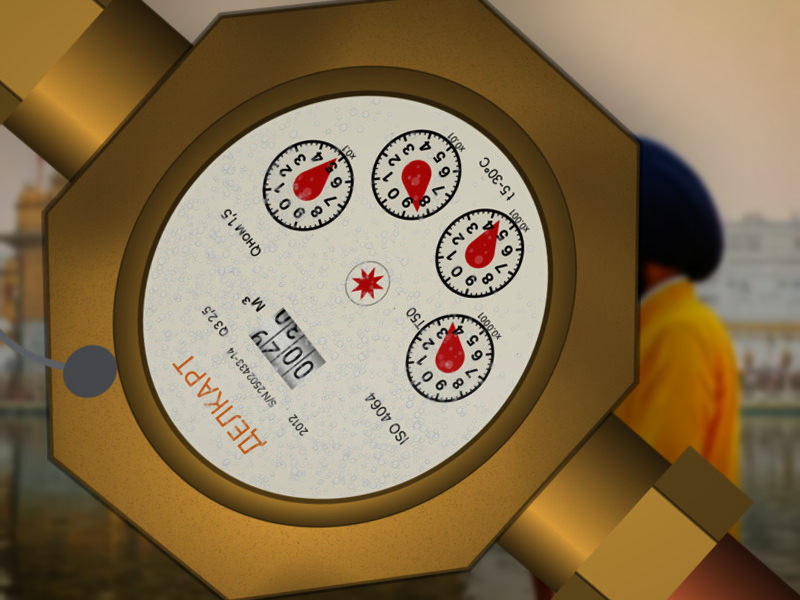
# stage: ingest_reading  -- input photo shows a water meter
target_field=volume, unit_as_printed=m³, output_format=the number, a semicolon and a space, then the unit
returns 29.4843; m³
